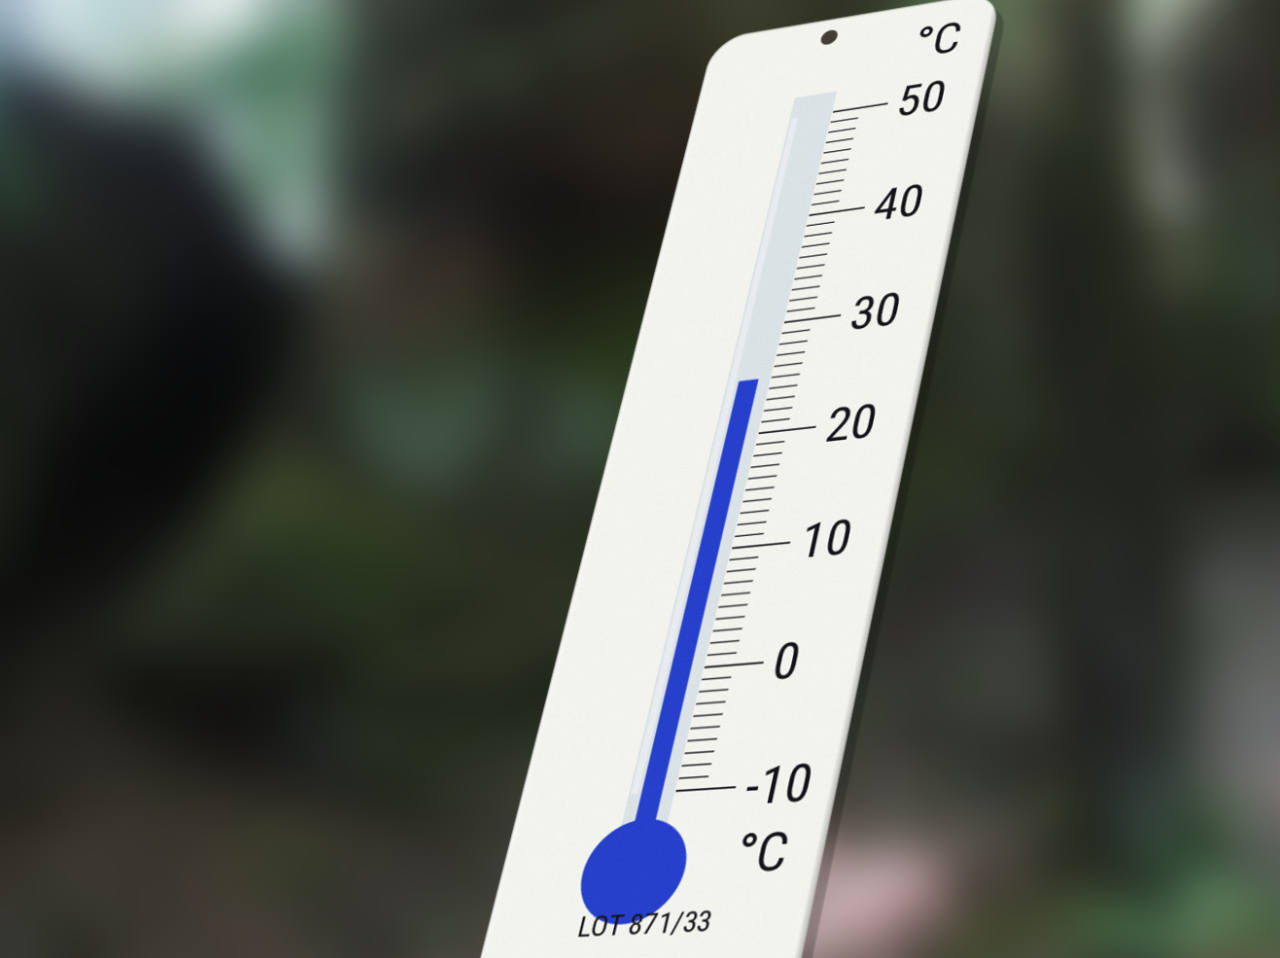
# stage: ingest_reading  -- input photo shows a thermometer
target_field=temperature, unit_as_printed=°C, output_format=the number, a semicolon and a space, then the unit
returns 25; °C
